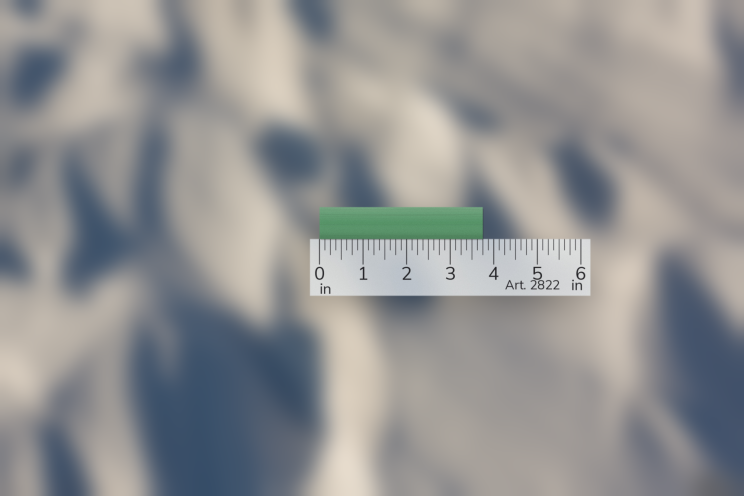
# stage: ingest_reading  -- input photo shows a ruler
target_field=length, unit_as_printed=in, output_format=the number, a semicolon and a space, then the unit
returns 3.75; in
